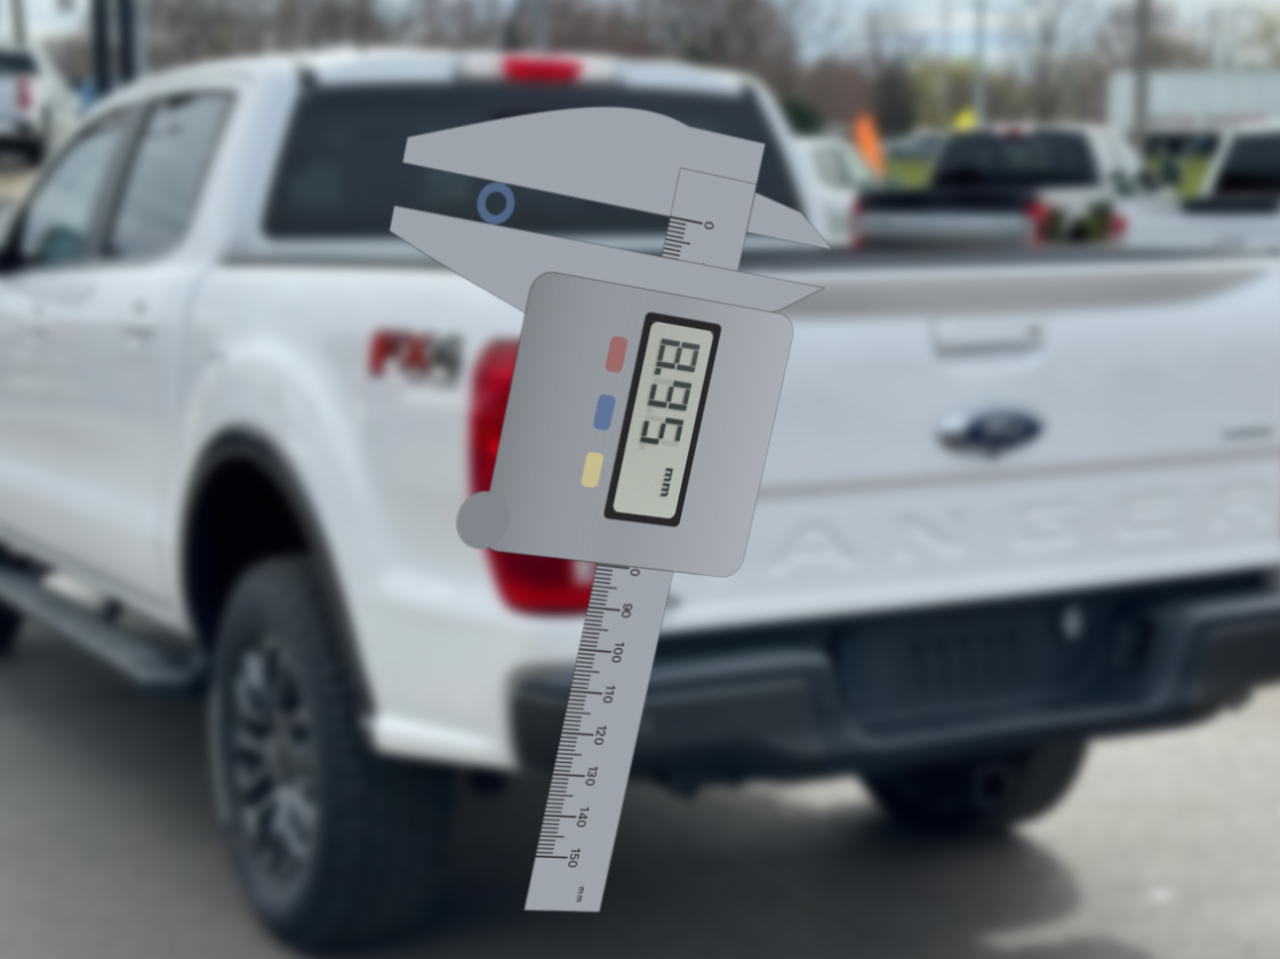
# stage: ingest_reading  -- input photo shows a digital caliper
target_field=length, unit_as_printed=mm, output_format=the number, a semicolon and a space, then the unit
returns 8.95; mm
